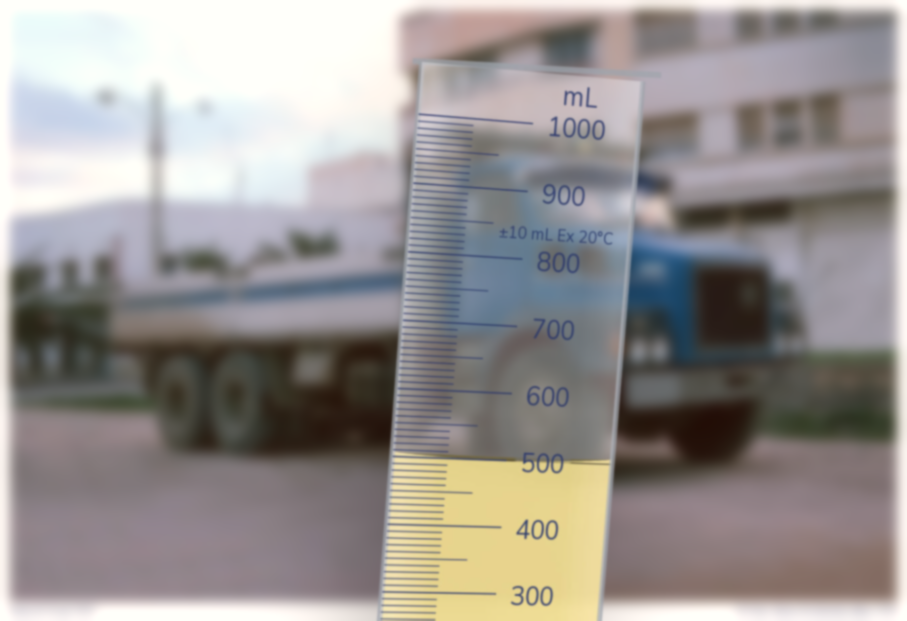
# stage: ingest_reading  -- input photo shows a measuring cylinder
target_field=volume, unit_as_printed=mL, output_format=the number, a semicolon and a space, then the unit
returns 500; mL
